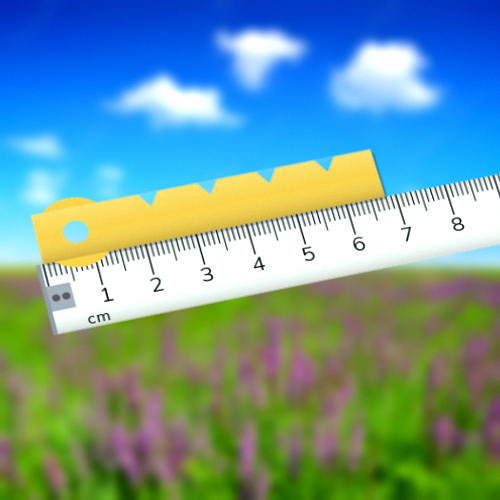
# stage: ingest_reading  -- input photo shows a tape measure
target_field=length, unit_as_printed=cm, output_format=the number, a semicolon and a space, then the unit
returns 6.8; cm
